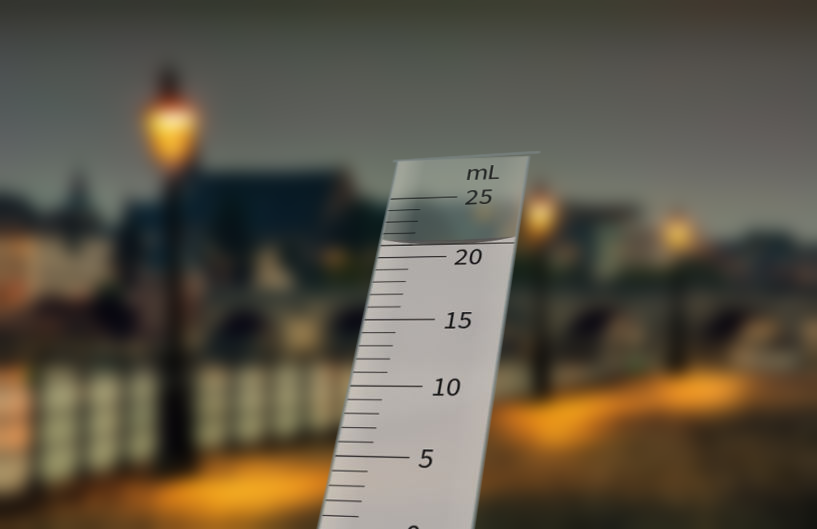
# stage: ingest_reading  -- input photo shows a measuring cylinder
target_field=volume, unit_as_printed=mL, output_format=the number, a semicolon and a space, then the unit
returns 21; mL
